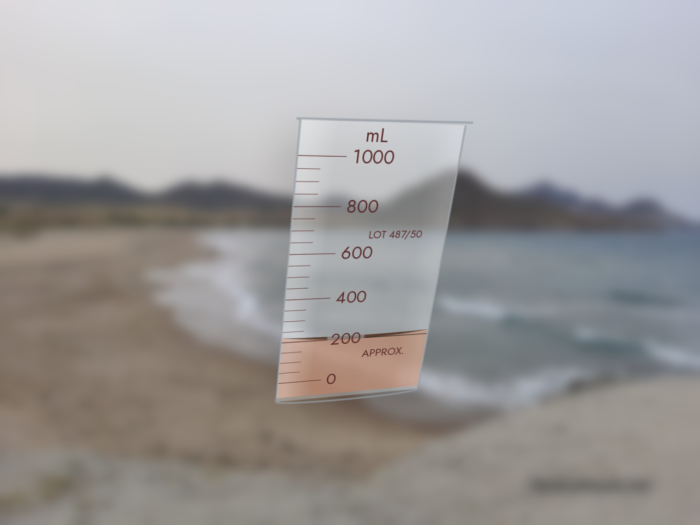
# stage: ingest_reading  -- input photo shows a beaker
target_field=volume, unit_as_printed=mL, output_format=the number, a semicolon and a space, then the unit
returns 200; mL
